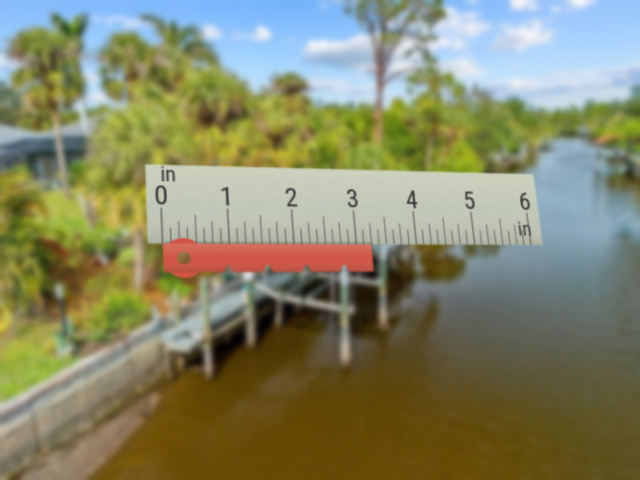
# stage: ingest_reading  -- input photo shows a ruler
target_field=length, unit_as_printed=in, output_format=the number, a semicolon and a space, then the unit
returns 3.25; in
